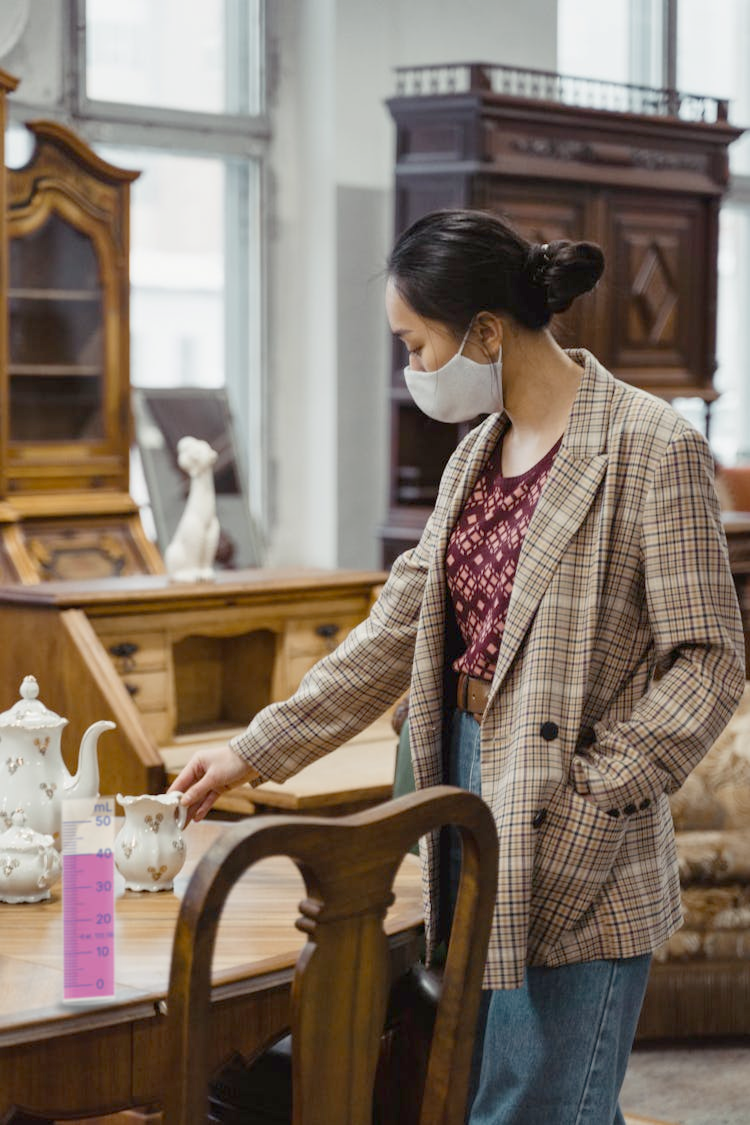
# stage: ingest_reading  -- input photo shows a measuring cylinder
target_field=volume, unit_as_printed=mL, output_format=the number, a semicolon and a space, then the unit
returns 40; mL
